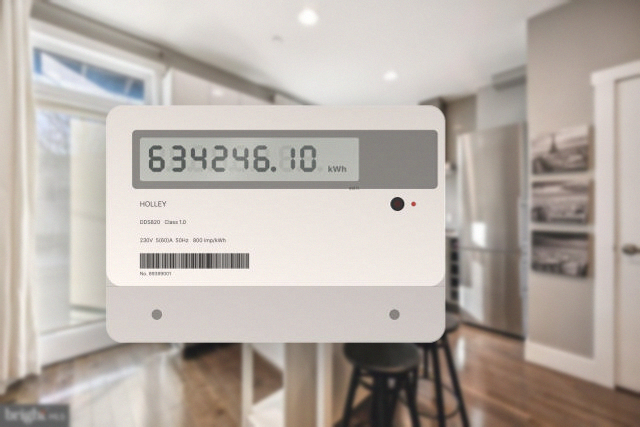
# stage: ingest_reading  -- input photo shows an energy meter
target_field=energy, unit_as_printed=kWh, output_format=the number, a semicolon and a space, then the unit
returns 634246.10; kWh
